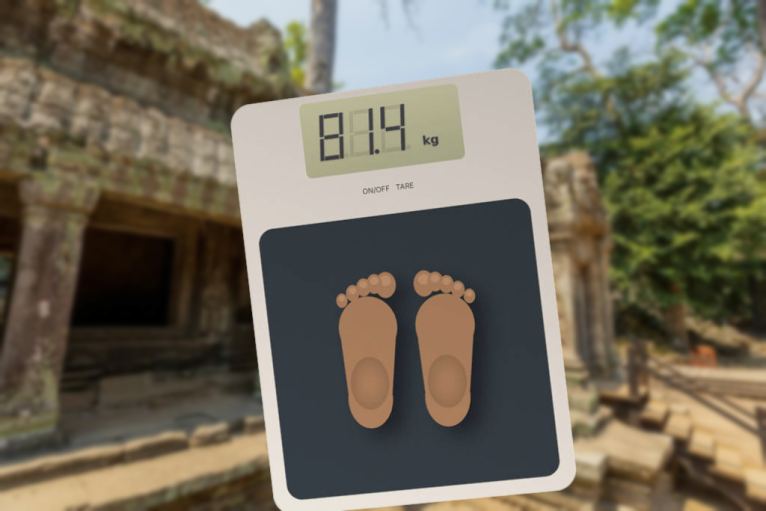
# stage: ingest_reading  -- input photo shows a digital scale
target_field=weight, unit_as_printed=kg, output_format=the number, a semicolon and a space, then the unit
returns 81.4; kg
